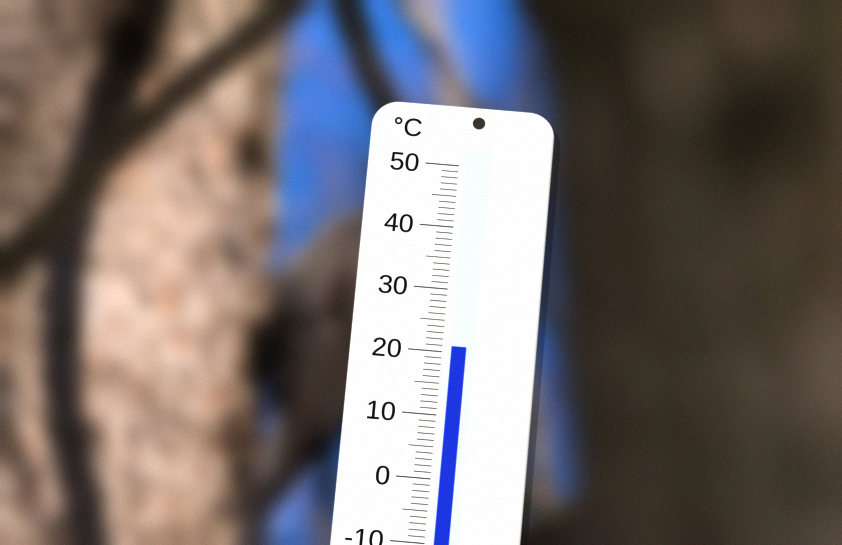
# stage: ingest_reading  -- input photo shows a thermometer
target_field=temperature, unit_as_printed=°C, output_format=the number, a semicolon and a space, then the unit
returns 21; °C
